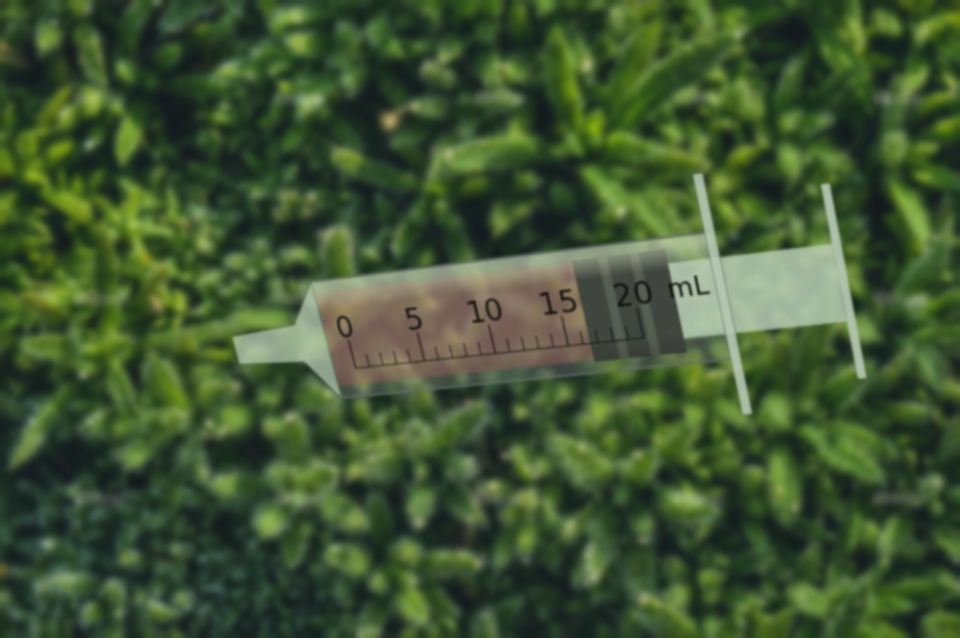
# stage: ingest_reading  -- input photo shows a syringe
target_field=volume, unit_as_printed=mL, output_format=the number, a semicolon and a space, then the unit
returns 16.5; mL
